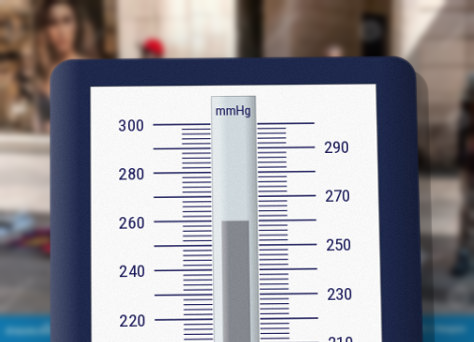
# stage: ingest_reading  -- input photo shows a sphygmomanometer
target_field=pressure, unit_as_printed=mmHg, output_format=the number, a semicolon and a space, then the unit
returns 260; mmHg
